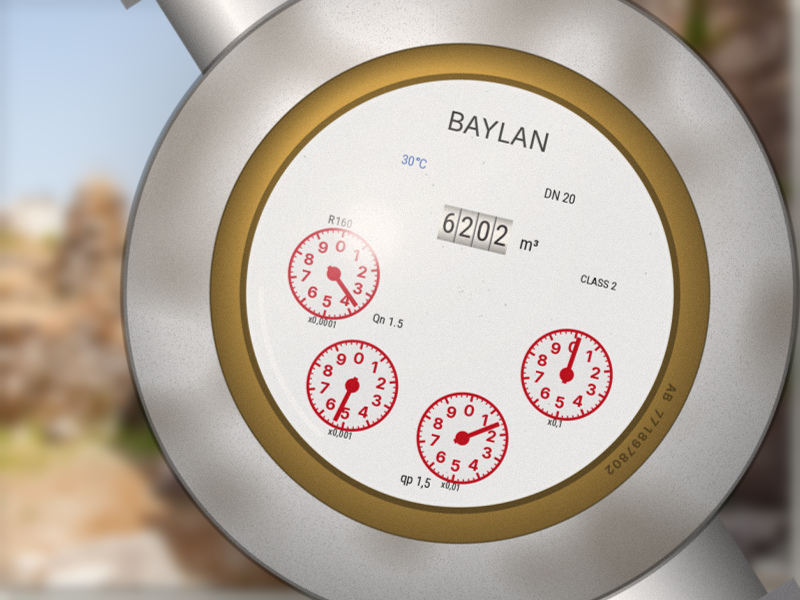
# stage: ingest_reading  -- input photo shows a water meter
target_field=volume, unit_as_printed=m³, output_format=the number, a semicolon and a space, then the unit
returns 6202.0153; m³
